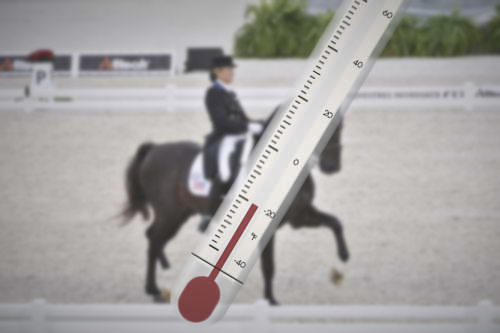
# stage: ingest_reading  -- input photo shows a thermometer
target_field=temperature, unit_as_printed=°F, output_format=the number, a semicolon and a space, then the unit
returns -20; °F
